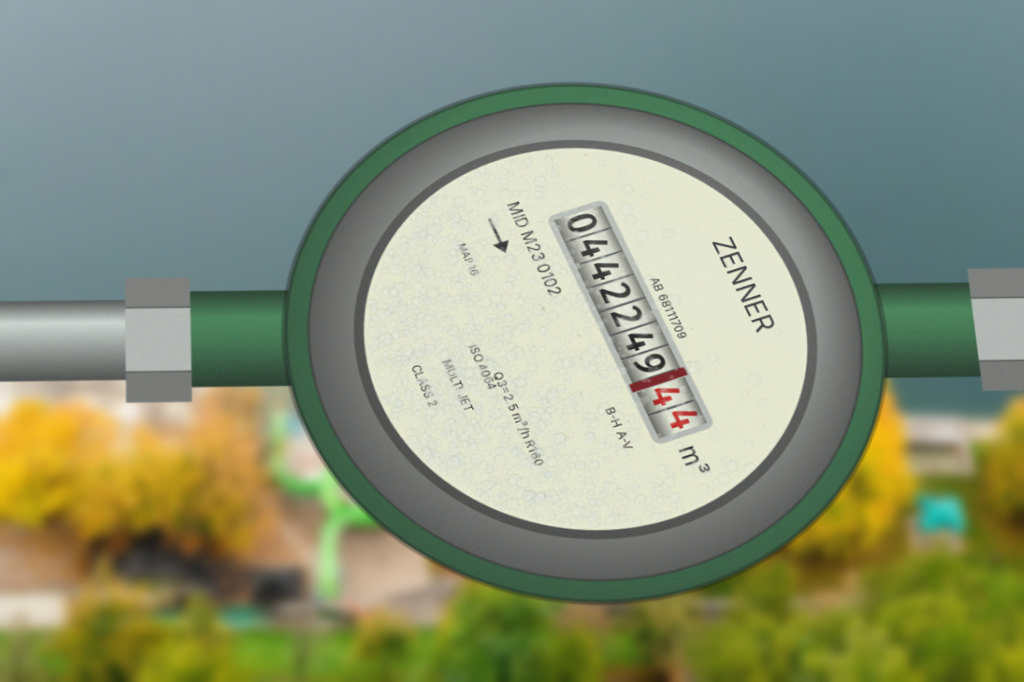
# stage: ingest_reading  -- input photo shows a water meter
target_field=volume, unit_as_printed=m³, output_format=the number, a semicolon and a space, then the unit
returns 442249.44; m³
